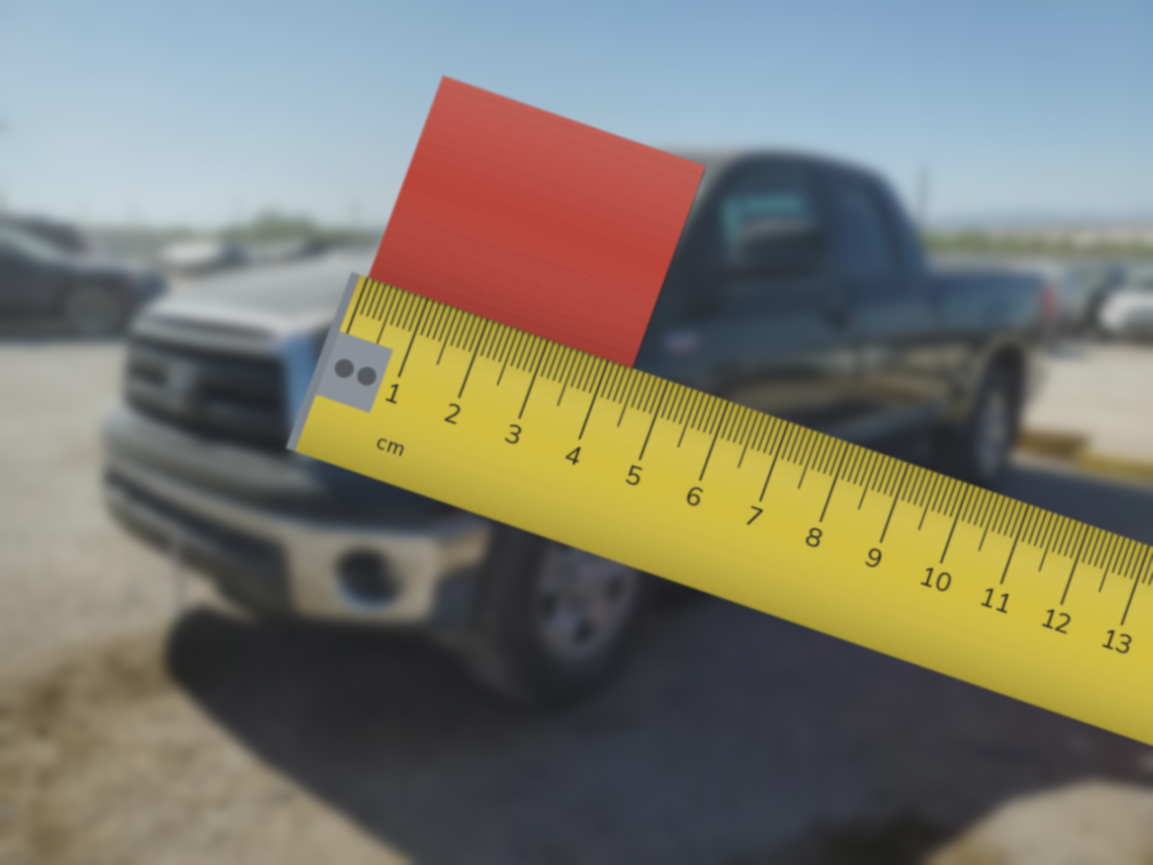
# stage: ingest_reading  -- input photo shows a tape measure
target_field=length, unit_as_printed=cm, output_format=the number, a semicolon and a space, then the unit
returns 4.4; cm
